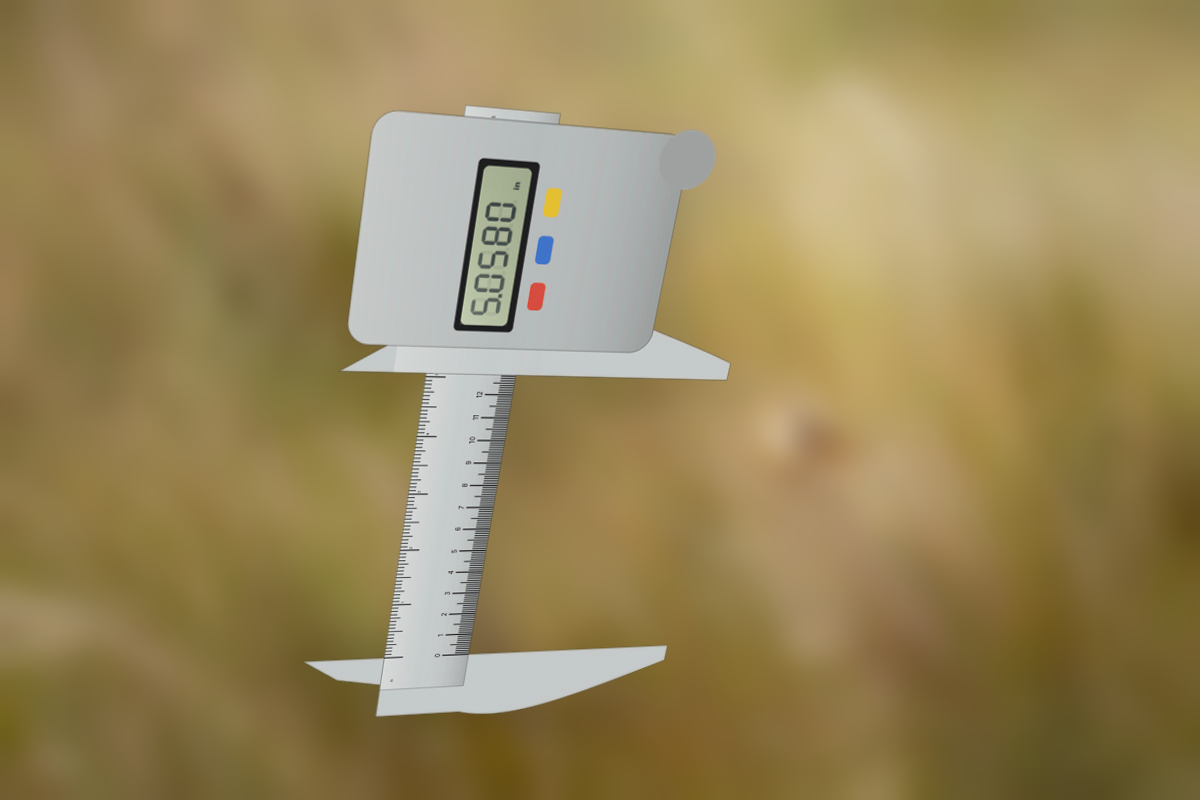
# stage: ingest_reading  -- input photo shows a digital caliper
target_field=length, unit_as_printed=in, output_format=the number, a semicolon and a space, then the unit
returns 5.0580; in
